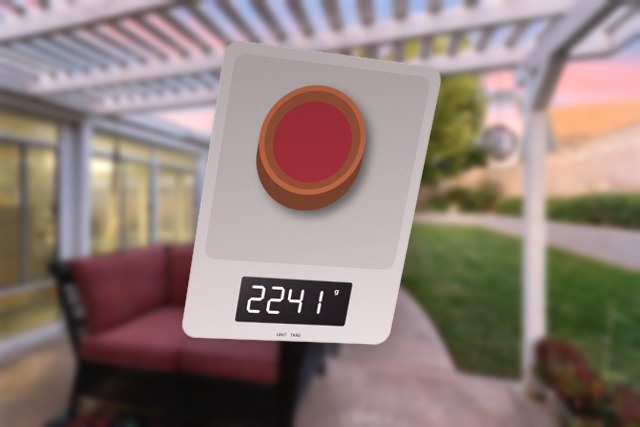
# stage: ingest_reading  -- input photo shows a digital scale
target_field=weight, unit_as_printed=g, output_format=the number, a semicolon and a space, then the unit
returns 2241; g
